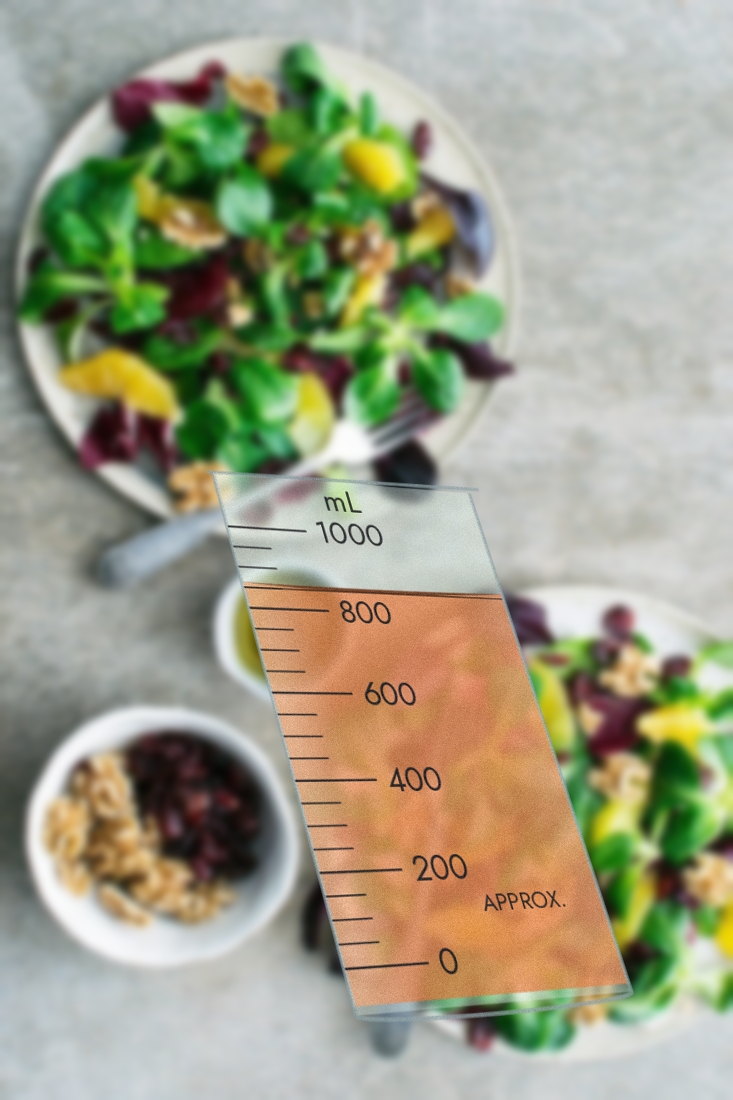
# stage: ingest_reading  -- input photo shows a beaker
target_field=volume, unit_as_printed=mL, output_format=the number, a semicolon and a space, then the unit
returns 850; mL
